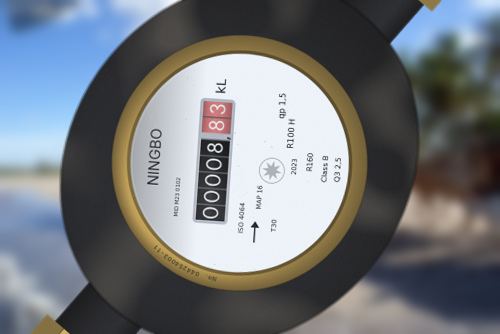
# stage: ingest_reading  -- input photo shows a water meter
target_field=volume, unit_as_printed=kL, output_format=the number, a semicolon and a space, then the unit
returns 8.83; kL
